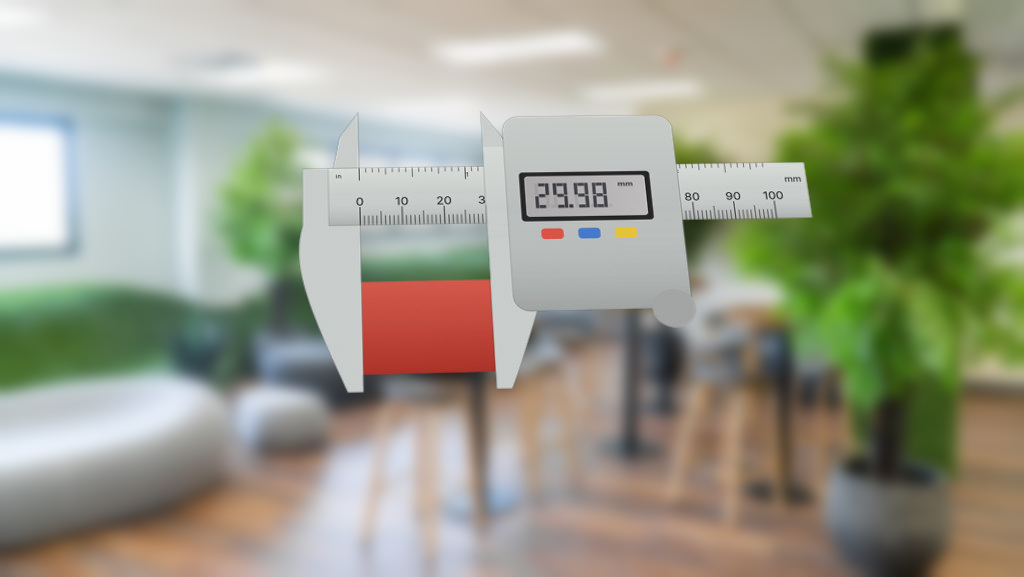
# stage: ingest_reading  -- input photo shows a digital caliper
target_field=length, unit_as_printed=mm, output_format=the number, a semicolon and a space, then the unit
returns 29.98; mm
